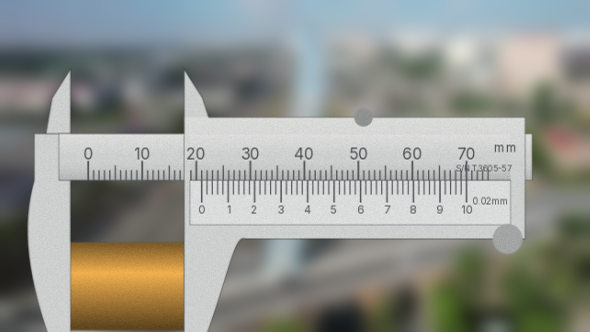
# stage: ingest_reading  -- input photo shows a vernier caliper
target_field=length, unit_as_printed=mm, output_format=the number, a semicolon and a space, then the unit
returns 21.0; mm
